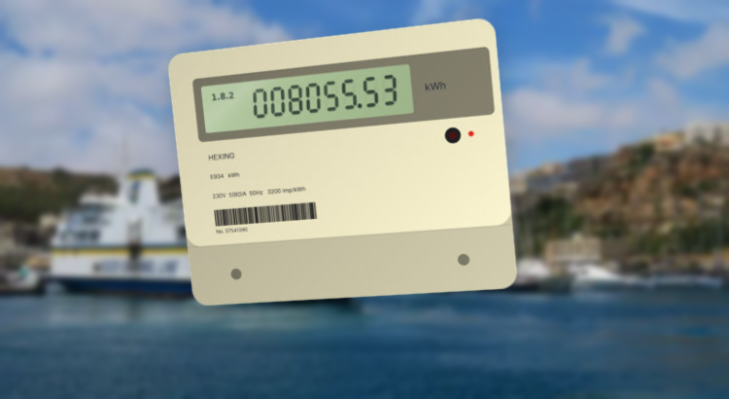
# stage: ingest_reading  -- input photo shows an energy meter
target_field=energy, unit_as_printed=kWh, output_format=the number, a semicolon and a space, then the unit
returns 8055.53; kWh
